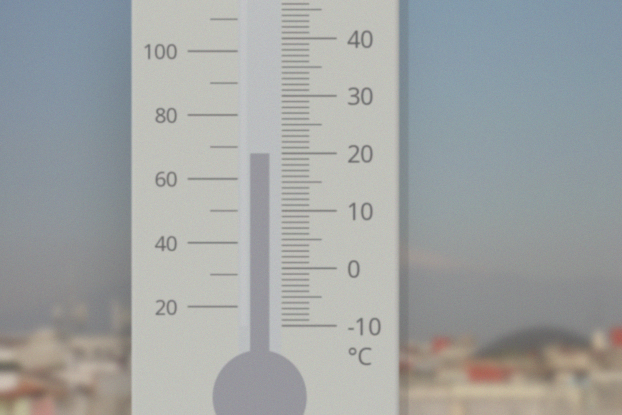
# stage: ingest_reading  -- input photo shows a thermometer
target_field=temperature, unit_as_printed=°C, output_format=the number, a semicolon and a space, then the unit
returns 20; °C
